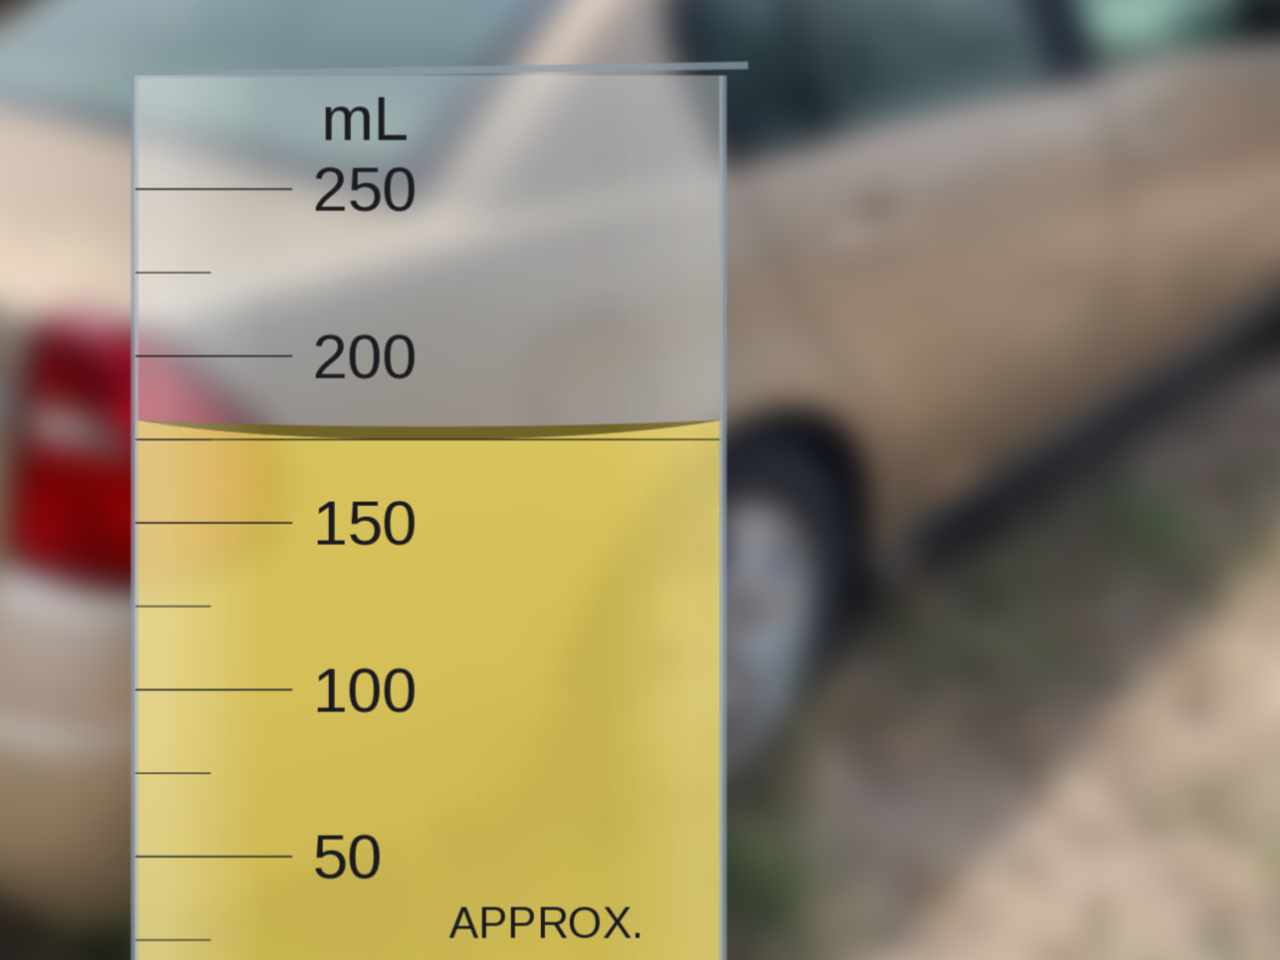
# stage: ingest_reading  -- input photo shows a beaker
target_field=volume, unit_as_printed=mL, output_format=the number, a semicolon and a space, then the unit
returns 175; mL
